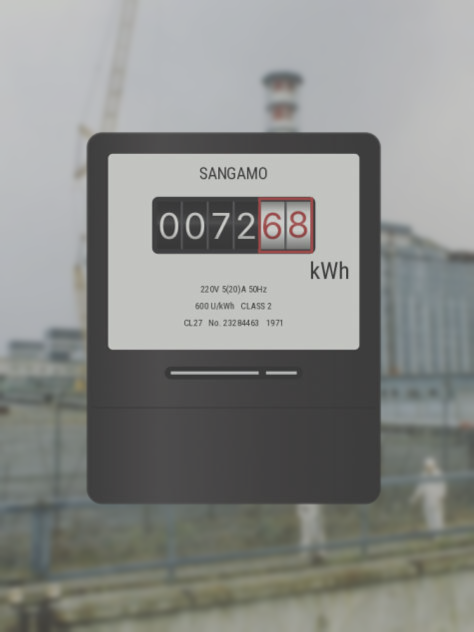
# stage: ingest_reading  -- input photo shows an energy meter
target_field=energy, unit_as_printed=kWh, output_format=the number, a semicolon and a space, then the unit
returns 72.68; kWh
